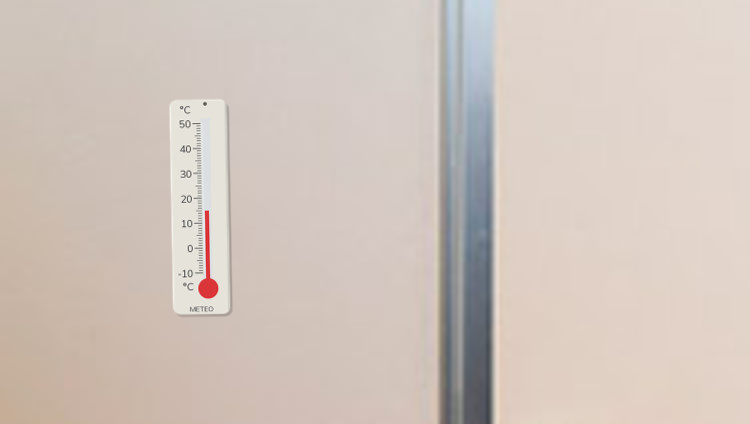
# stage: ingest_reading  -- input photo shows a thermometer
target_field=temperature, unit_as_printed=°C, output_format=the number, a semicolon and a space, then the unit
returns 15; °C
